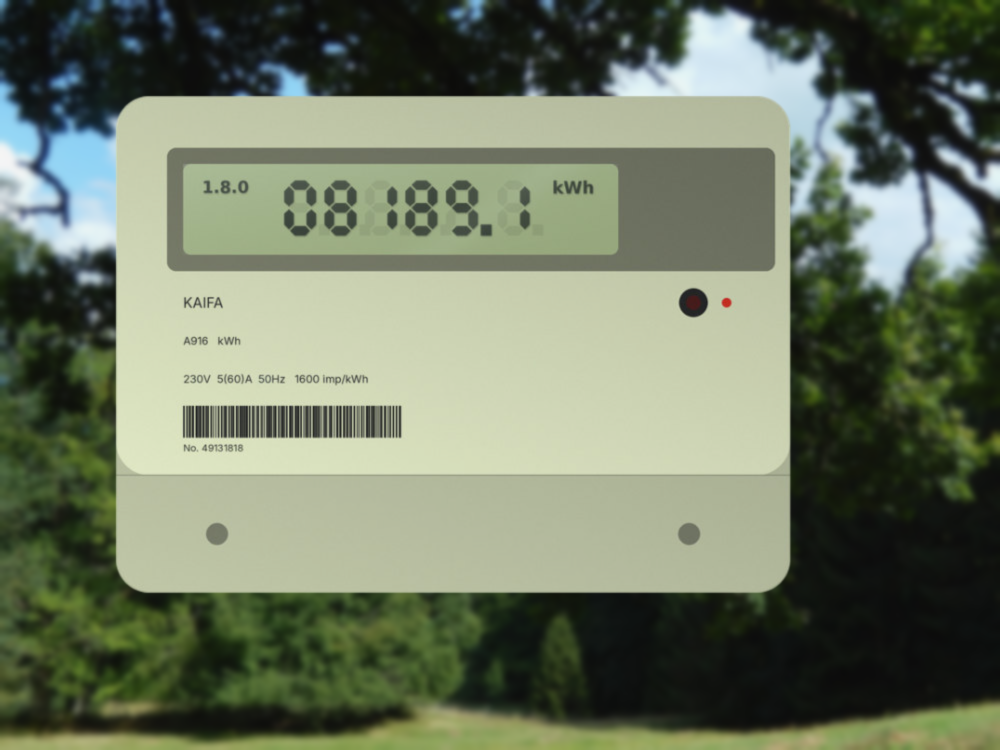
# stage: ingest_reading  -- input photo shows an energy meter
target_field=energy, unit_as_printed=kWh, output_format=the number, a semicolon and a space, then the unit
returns 8189.1; kWh
